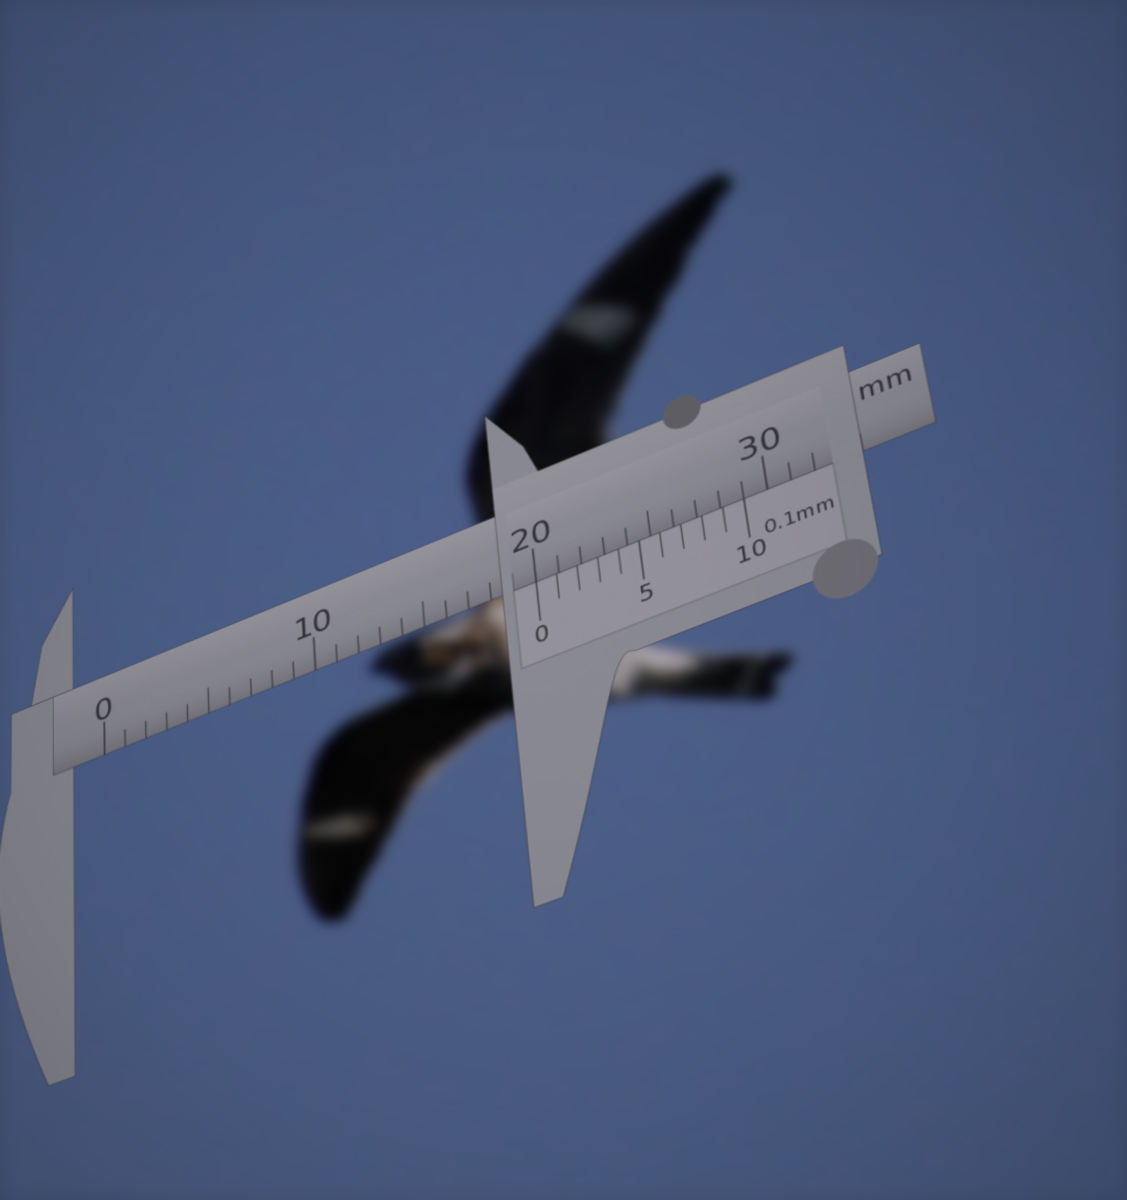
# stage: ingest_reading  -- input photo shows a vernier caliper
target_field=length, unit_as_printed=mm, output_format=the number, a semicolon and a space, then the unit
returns 20.0; mm
